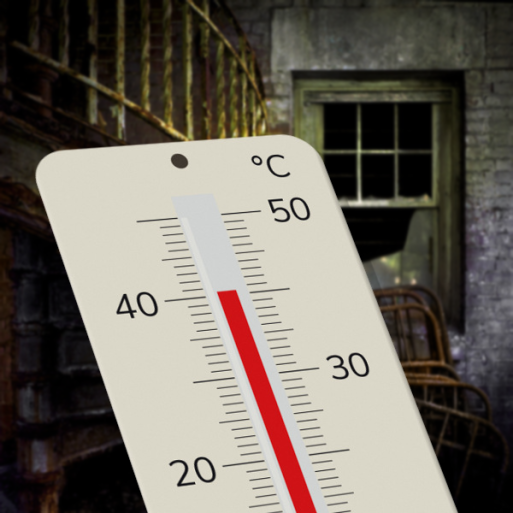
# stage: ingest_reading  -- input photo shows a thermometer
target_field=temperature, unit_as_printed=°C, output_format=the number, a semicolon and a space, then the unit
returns 40.5; °C
